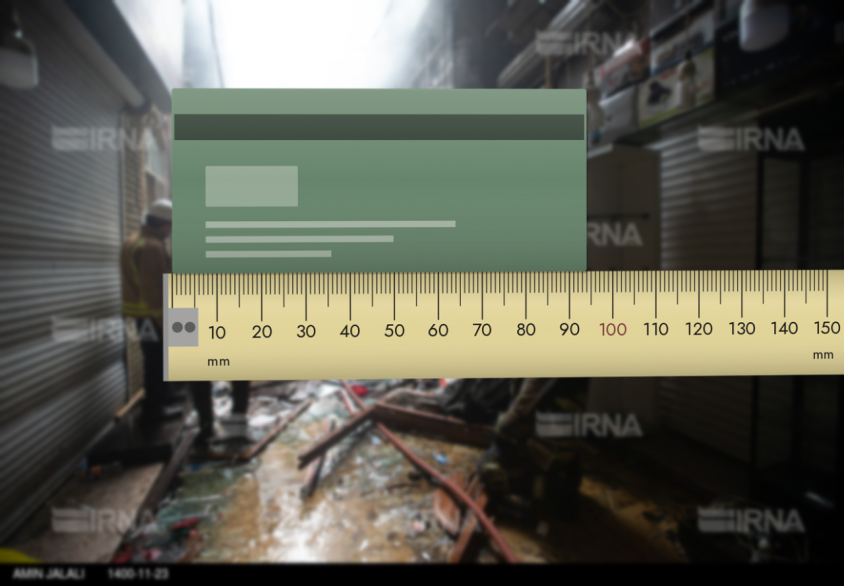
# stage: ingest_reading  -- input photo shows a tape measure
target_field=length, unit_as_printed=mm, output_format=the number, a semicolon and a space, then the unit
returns 94; mm
